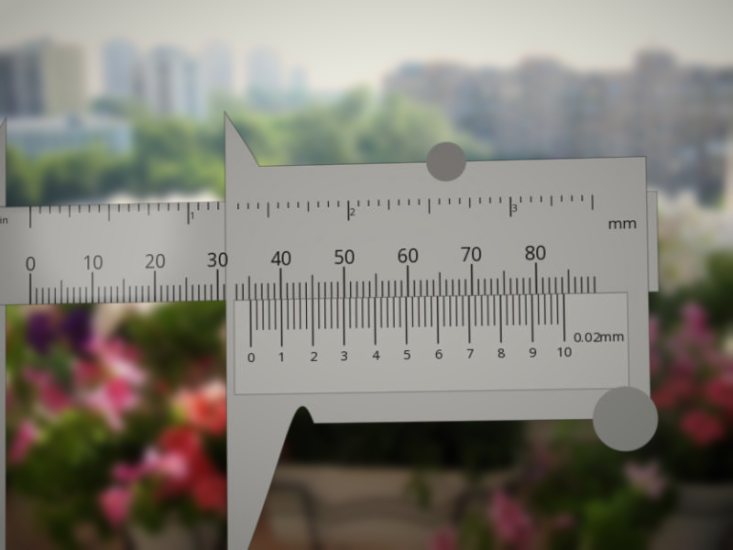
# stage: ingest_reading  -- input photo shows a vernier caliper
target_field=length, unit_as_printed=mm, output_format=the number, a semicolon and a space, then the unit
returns 35.2; mm
